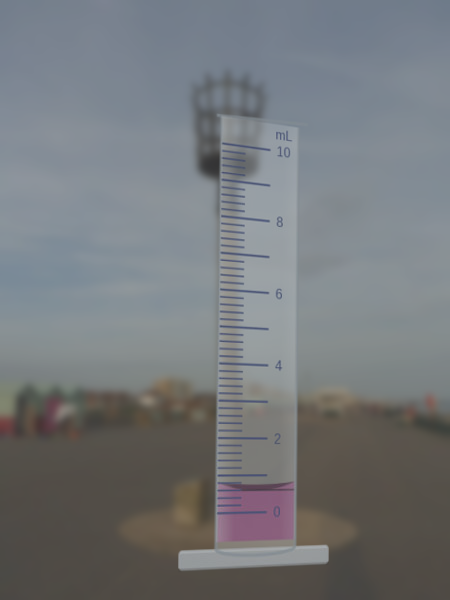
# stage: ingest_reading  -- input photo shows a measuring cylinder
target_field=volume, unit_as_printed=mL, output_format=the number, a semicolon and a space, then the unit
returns 0.6; mL
